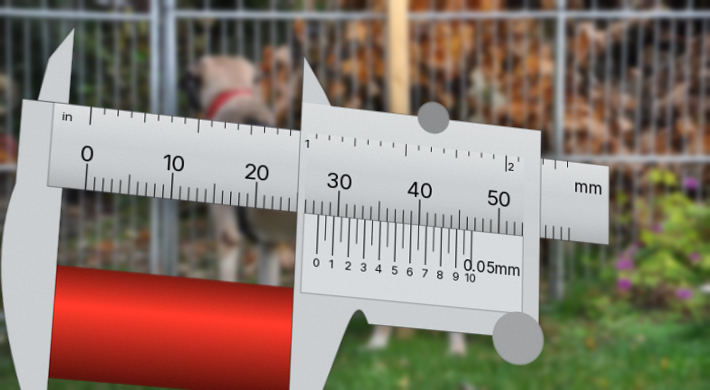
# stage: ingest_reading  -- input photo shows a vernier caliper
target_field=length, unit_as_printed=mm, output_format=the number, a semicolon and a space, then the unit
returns 27.6; mm
